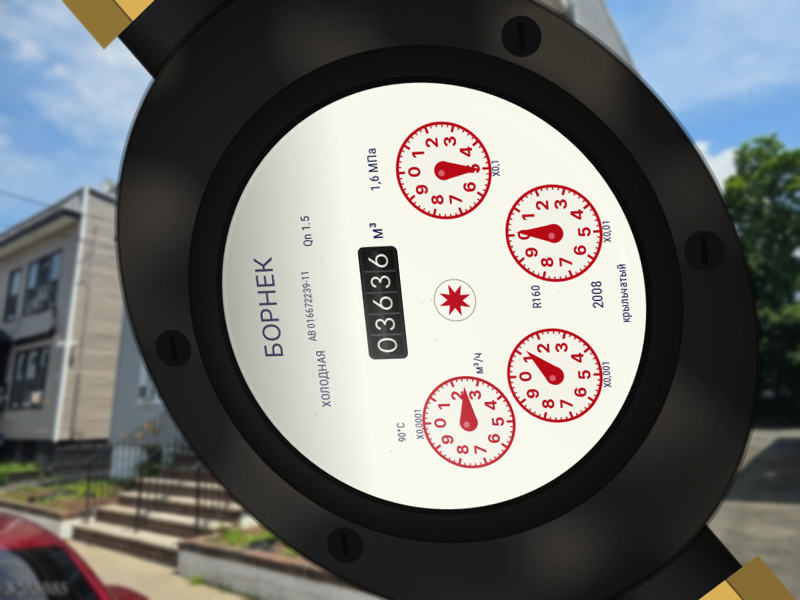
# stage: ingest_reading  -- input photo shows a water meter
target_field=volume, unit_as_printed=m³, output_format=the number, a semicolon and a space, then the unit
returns 3636.5012; m³
